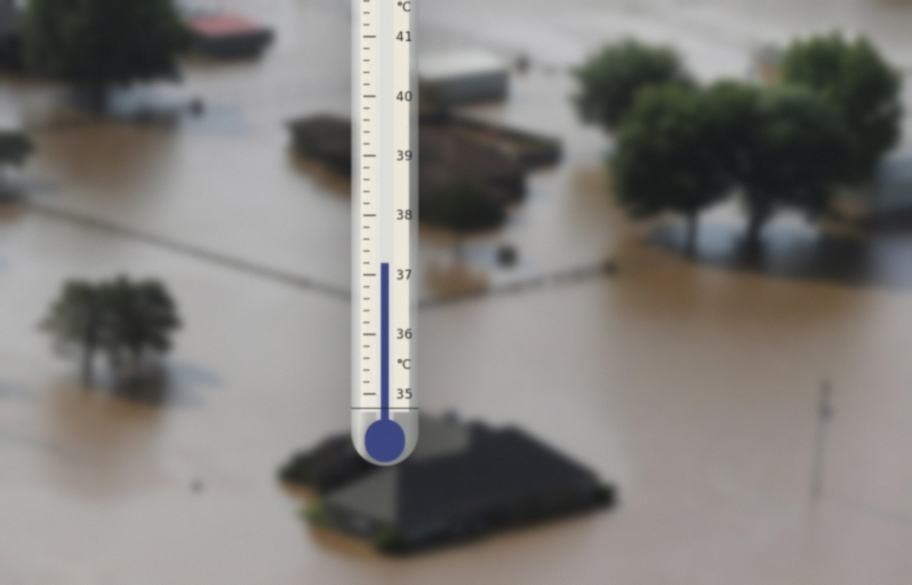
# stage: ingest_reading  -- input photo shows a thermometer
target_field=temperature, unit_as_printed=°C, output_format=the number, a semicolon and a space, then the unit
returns 37.2; °C
